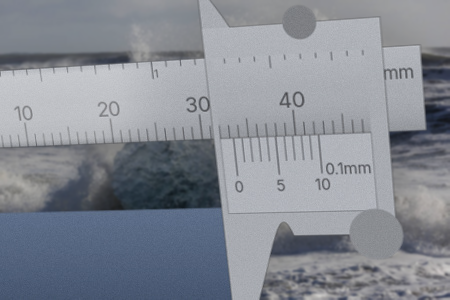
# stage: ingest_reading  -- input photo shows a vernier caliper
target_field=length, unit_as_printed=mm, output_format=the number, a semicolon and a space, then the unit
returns 33.4; mm
